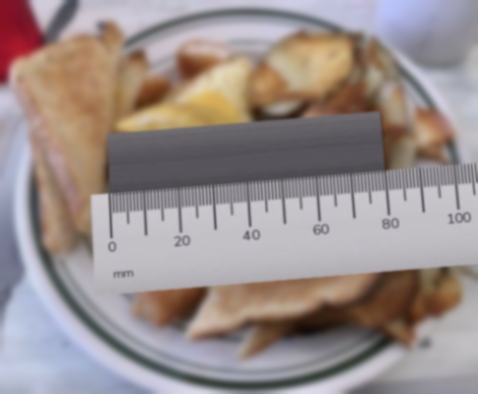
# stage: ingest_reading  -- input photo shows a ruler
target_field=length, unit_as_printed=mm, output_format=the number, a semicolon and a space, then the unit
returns 80; mm
